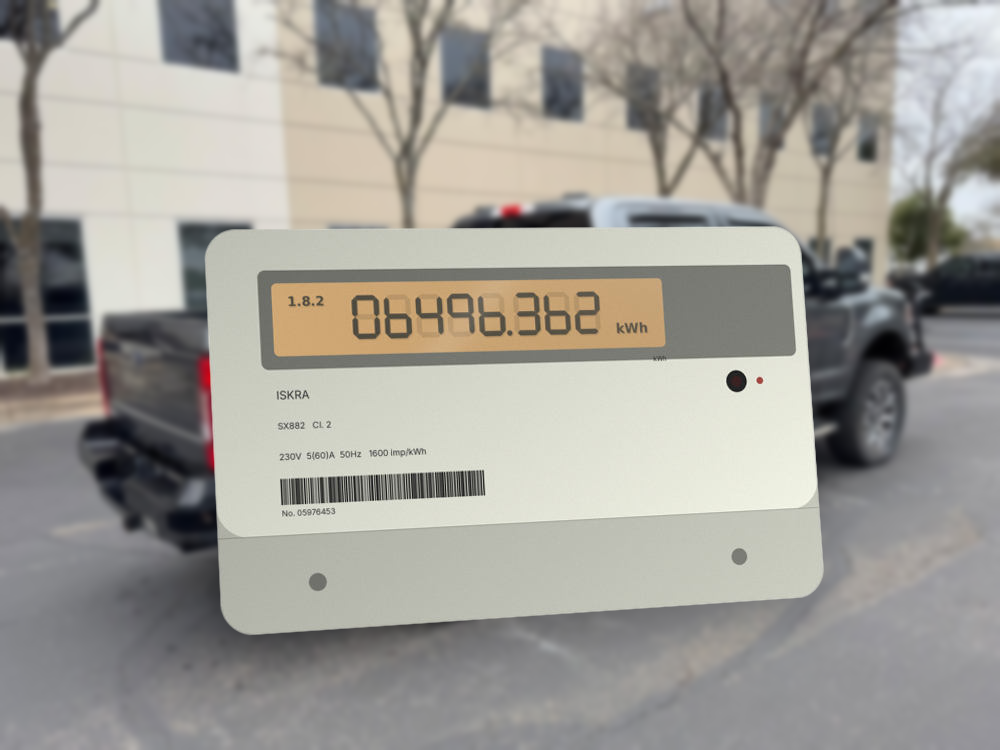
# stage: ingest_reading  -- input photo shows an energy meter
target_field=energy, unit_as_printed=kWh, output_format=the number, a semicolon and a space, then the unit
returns 6496.362; kWh
